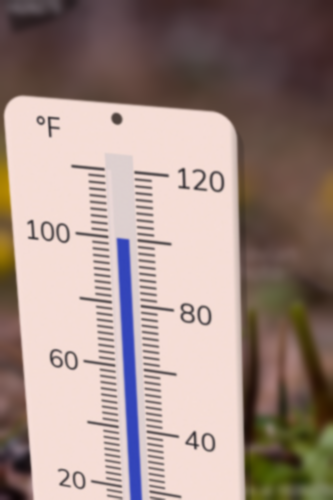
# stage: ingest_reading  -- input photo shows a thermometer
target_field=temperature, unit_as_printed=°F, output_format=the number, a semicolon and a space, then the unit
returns 100; °F
